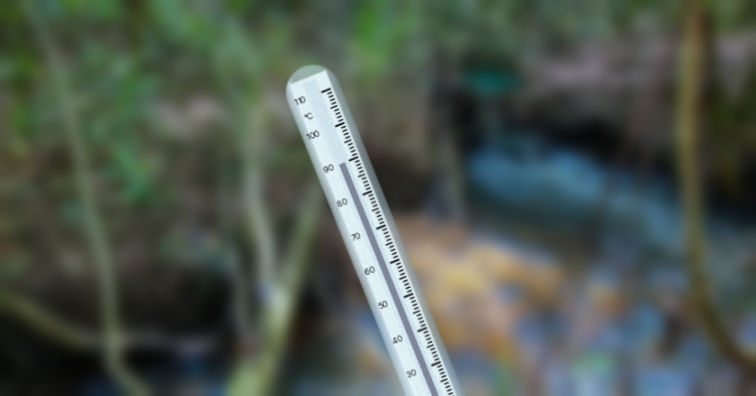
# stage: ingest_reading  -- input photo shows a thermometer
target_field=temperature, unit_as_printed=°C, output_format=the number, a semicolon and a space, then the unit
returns 90; °C
